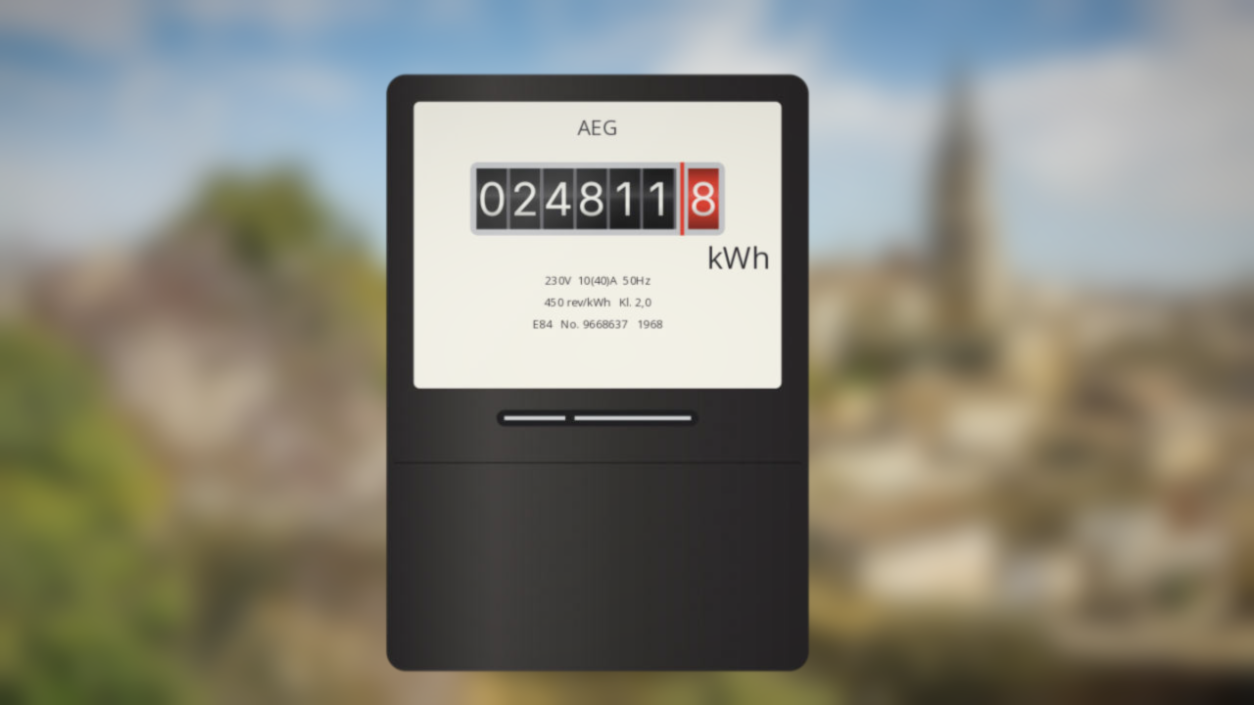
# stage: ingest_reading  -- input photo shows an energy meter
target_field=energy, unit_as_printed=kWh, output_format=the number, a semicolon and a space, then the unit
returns 24811.8; kWh
